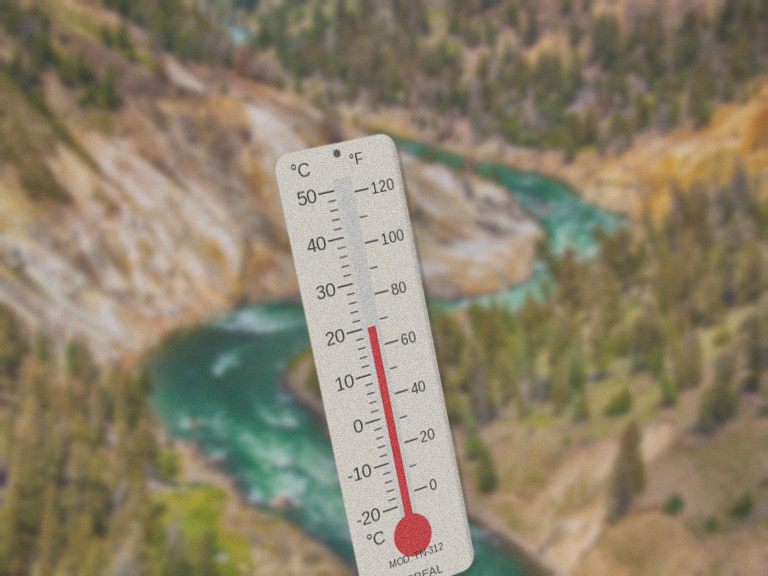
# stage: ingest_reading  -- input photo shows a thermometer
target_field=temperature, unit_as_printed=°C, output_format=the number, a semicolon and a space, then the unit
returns 20; °C
